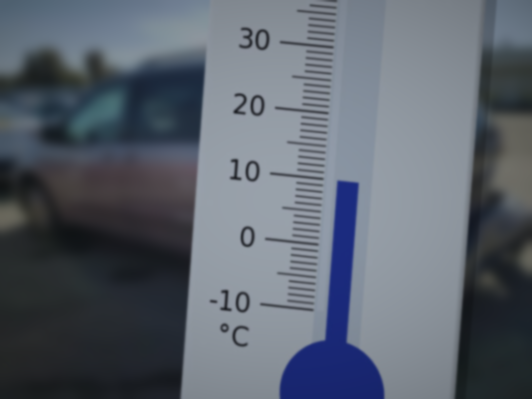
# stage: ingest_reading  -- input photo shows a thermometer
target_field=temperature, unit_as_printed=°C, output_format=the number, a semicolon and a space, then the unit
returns 10; °C
